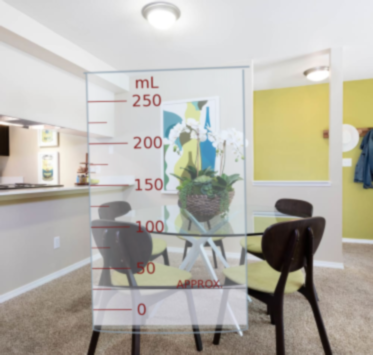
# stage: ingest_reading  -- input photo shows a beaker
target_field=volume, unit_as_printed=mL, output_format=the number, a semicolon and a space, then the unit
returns 25; mL
